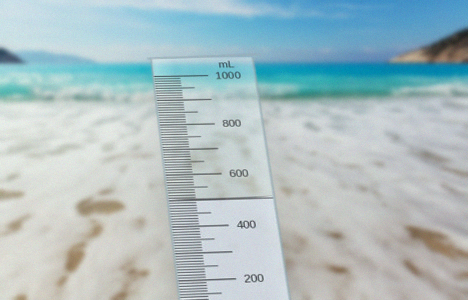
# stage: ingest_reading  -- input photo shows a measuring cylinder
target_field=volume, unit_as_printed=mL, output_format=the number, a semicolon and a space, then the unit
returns 500; mL
